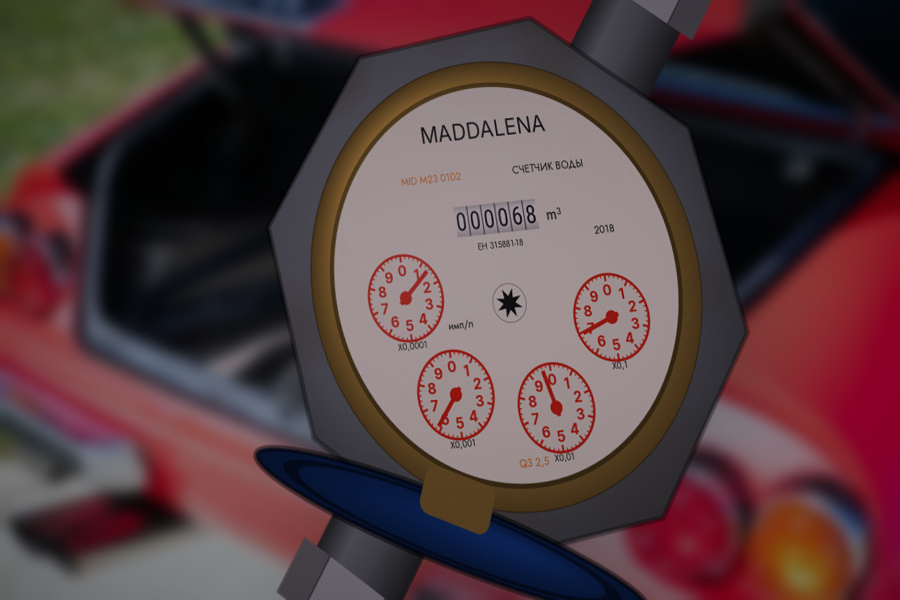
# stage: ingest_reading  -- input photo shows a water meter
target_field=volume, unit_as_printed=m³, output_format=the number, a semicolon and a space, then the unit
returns 68.6961; m³
